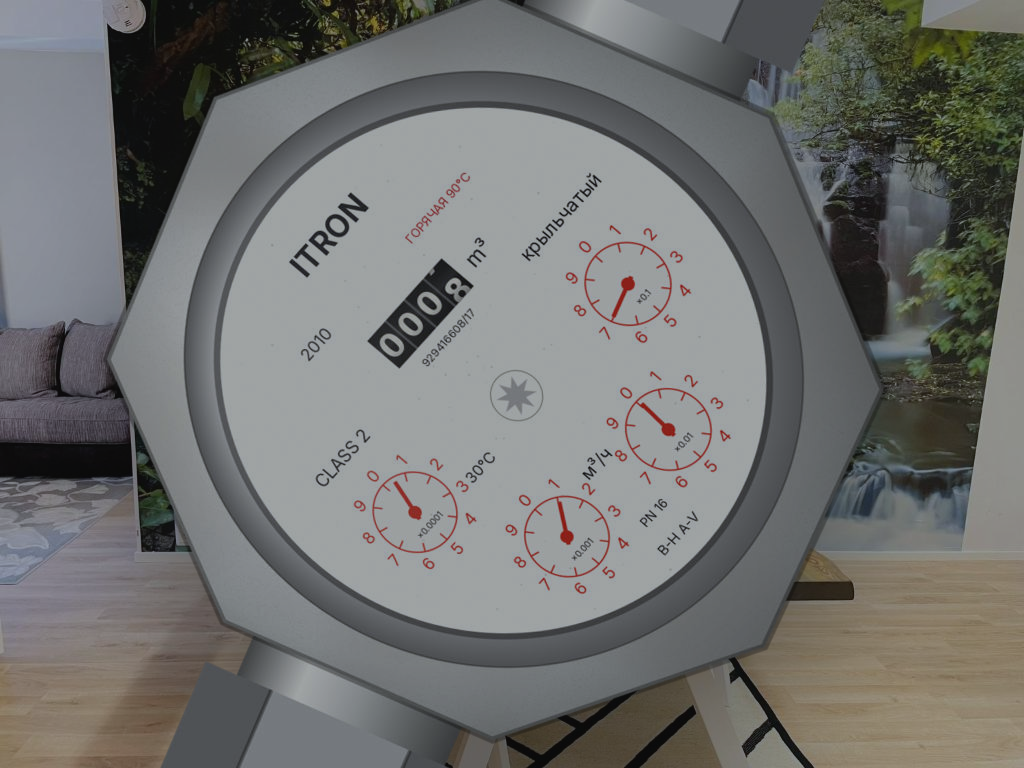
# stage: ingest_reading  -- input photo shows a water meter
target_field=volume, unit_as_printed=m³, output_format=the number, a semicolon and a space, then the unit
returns 7.7010; m³
